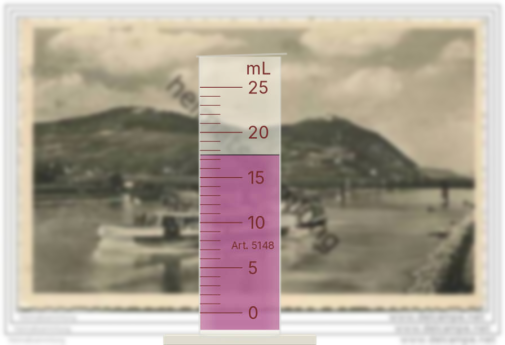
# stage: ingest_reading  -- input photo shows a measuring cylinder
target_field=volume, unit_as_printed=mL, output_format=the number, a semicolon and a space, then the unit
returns 17.5; mL
